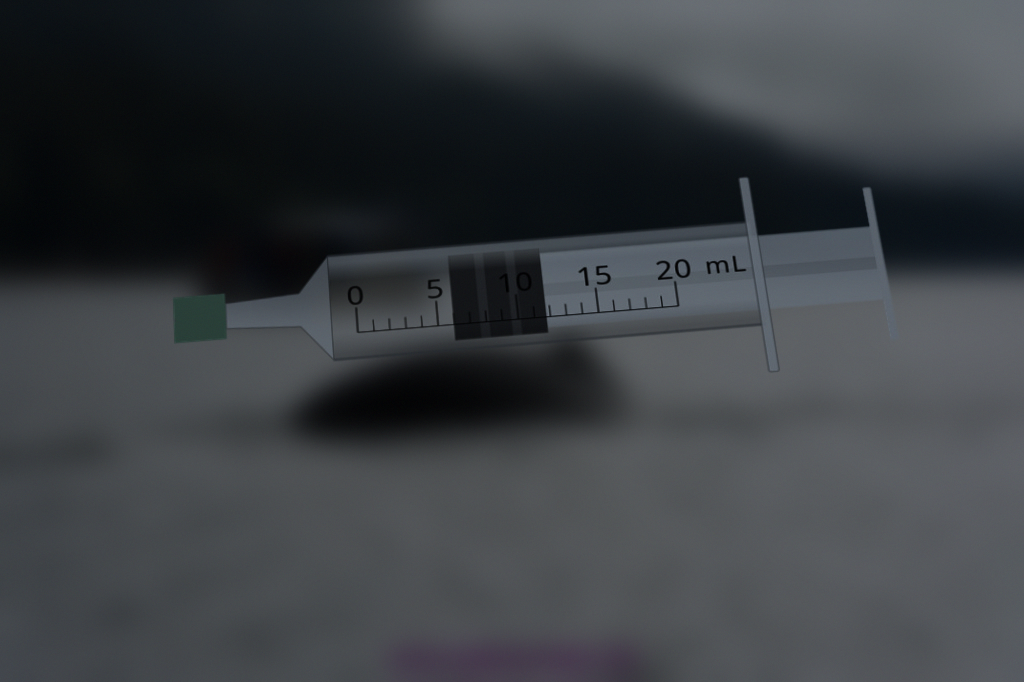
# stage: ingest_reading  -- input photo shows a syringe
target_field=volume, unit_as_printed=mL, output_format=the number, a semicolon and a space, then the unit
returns 6; mL
